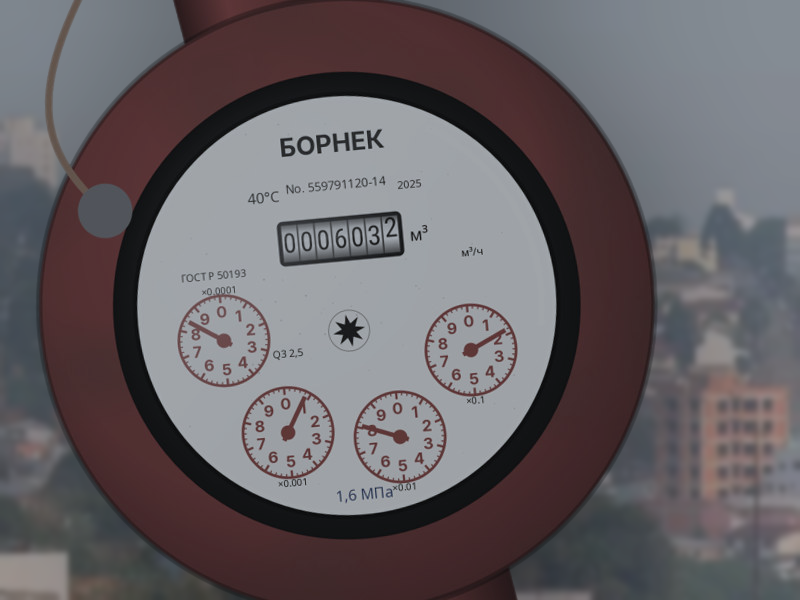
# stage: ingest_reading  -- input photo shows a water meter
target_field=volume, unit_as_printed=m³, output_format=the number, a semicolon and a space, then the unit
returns 6032.1808; m³
